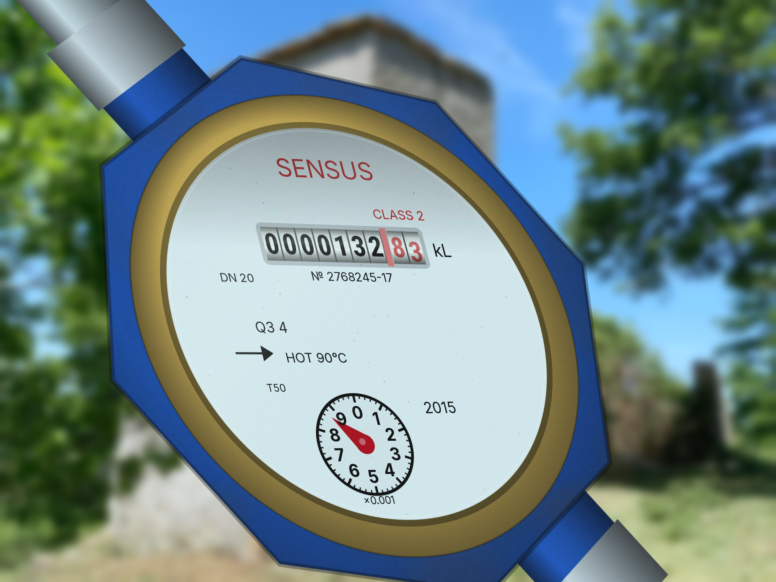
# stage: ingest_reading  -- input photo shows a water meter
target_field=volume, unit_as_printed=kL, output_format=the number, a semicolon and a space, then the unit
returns 132.828; kL
